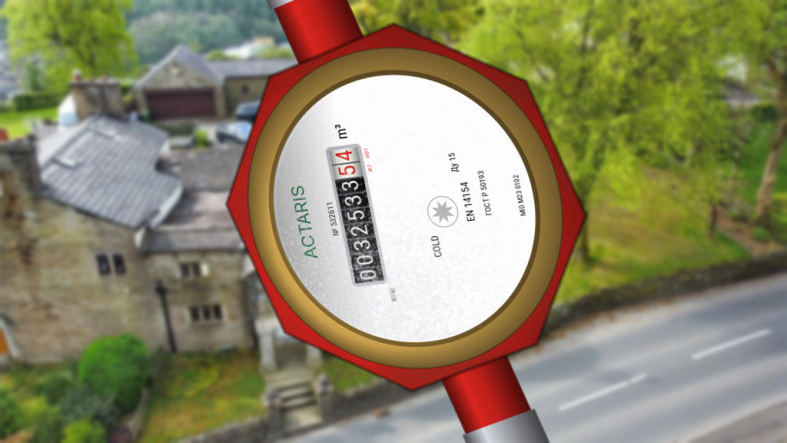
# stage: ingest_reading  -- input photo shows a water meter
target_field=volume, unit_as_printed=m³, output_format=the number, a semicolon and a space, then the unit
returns 32533.54; m³
